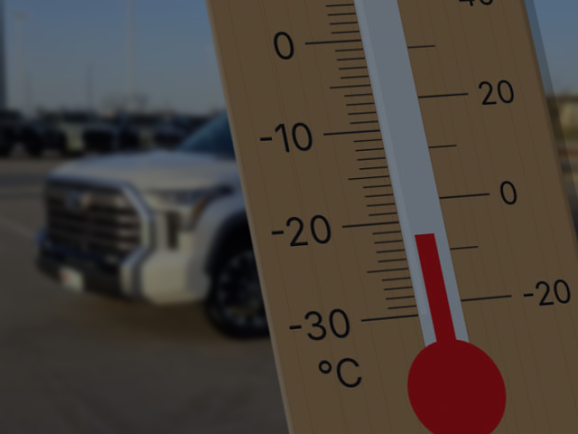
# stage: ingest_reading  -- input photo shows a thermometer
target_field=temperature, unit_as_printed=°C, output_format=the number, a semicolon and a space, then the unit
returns -21.5; °C
